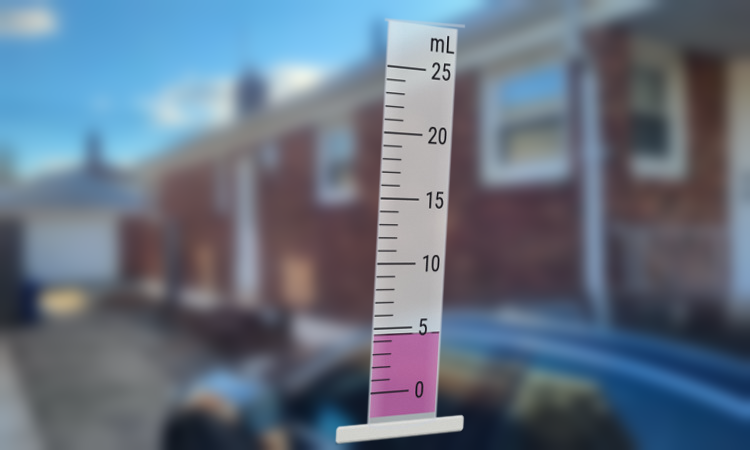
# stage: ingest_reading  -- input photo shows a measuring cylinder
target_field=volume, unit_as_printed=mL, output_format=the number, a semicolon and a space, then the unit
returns 4.5; mL
